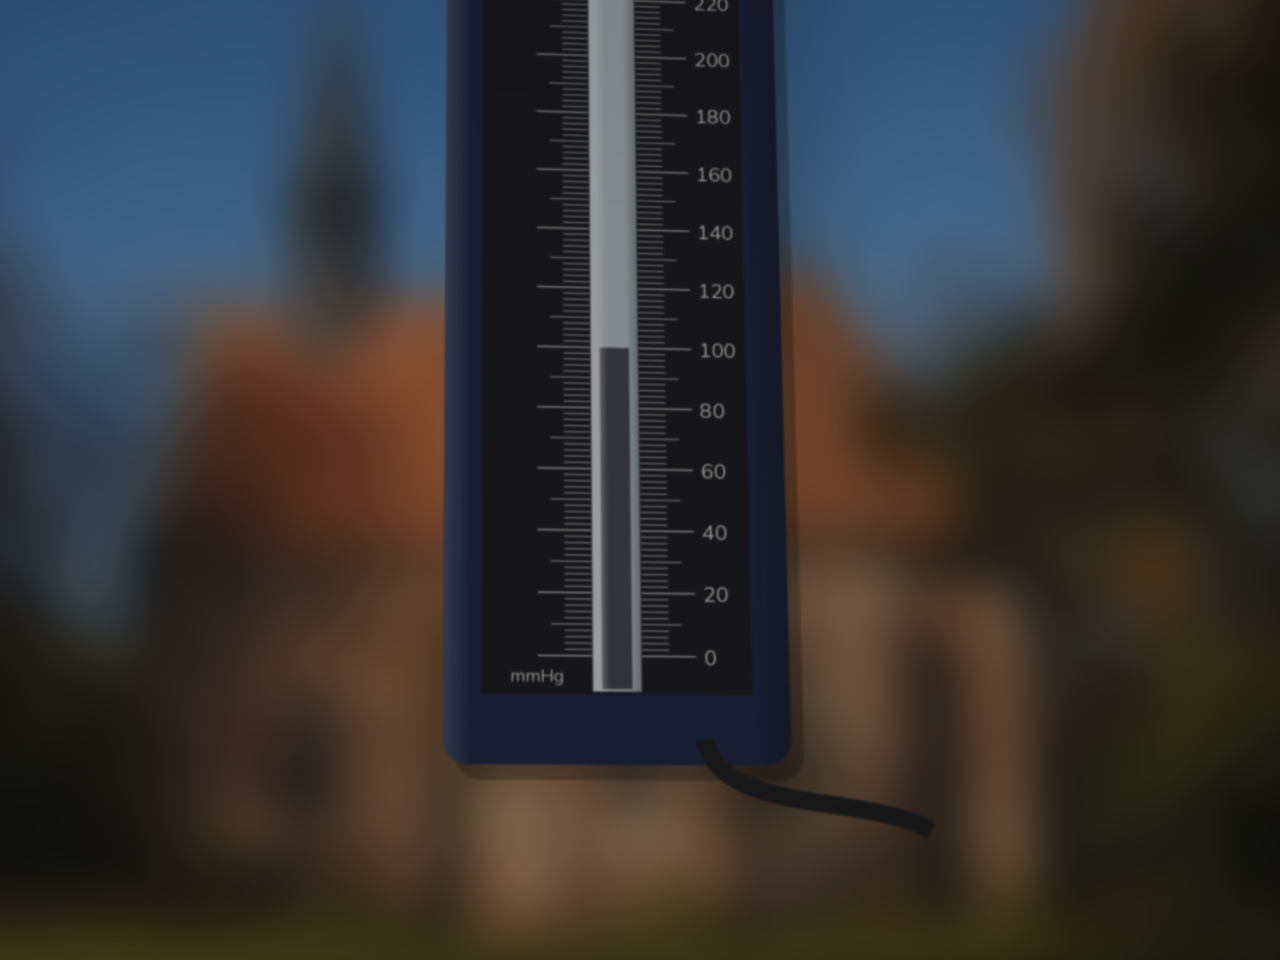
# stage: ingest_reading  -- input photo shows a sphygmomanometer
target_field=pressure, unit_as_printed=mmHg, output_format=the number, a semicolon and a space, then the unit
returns 100; mmHg
